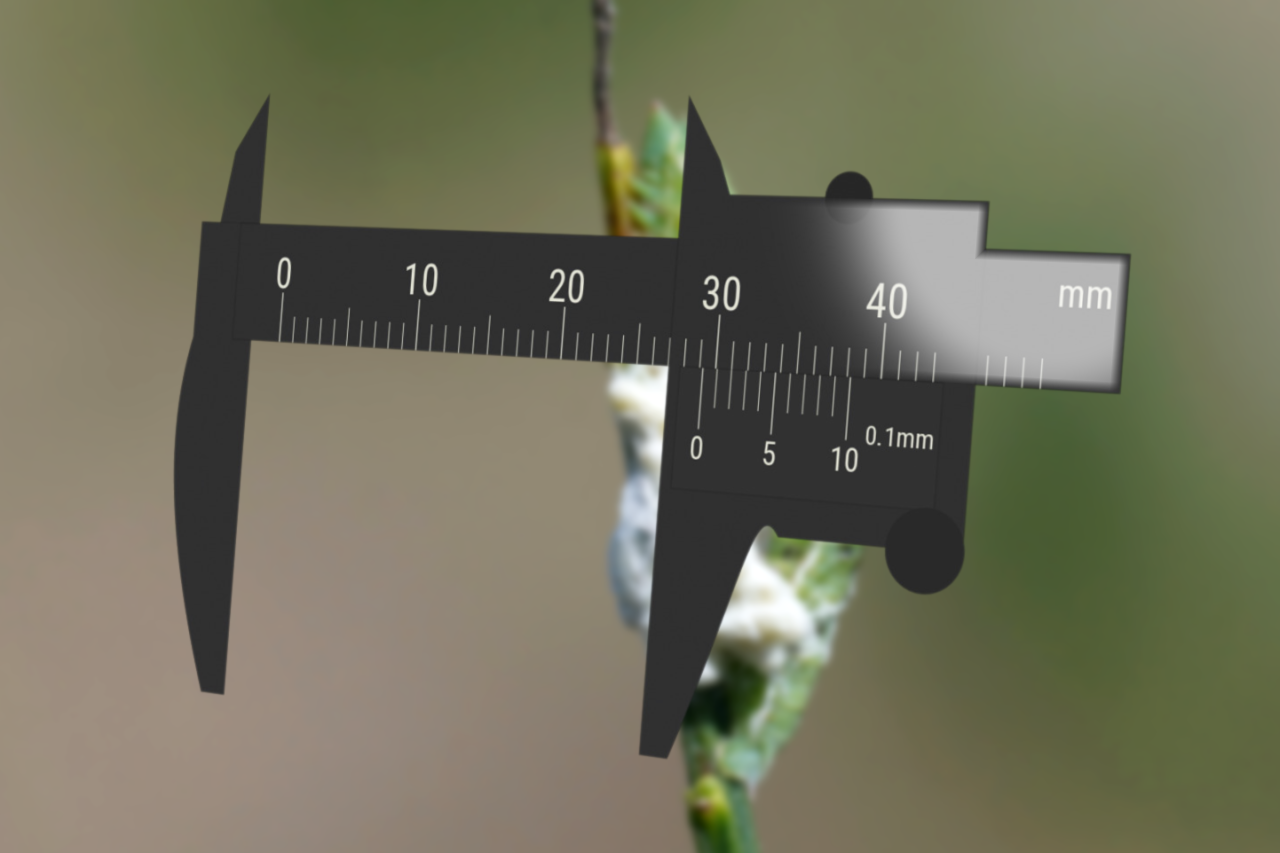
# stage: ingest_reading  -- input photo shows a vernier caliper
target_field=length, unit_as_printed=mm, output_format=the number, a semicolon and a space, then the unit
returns 29.2; mm
